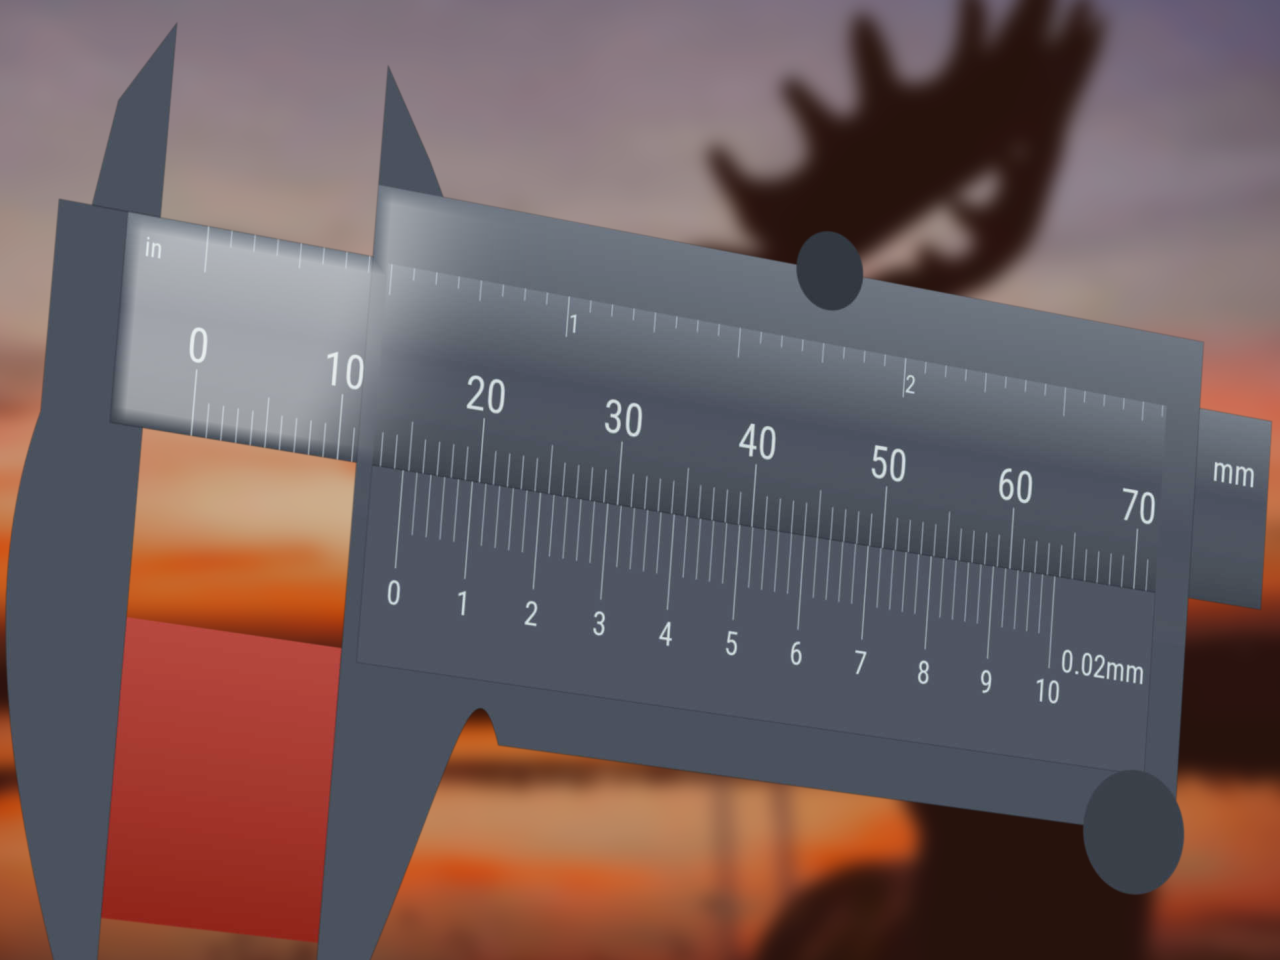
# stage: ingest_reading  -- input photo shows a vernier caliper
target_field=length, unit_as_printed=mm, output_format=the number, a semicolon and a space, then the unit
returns 14.6; mm
